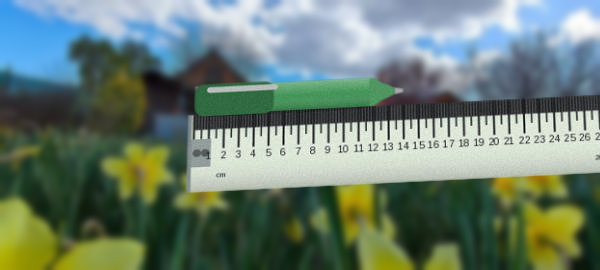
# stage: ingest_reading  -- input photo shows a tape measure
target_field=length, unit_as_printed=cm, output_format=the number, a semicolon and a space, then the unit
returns 14; cm
